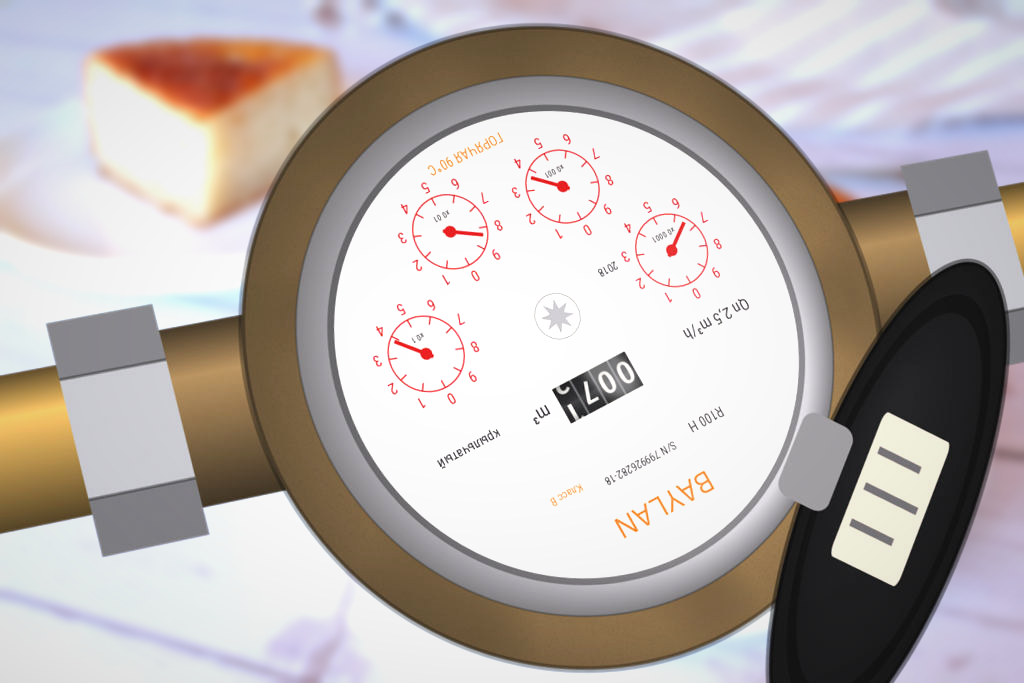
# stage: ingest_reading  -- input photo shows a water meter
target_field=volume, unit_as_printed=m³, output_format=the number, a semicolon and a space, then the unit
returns 71.3836; m³
